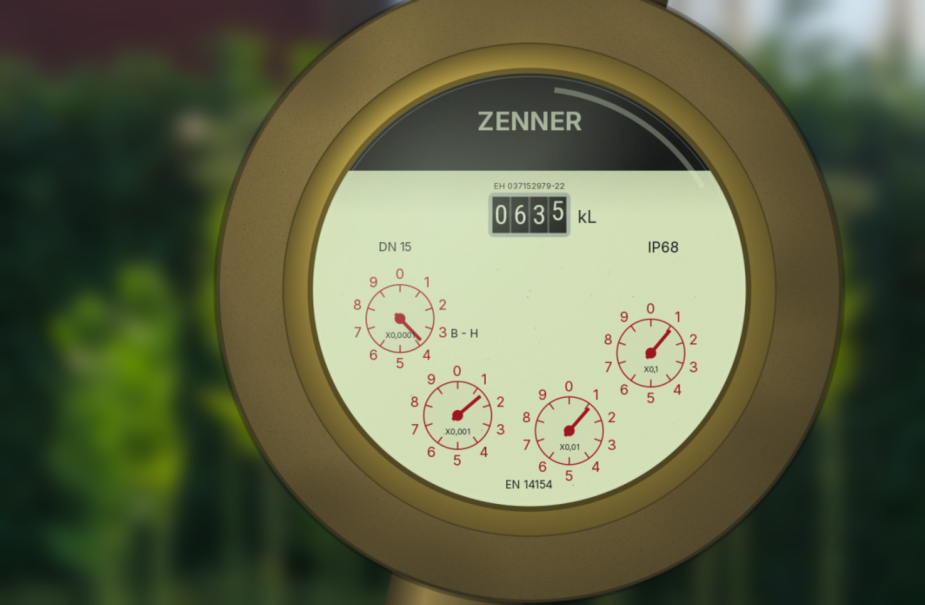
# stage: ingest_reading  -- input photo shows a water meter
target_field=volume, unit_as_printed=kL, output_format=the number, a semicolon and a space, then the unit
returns 635.1113; kL
